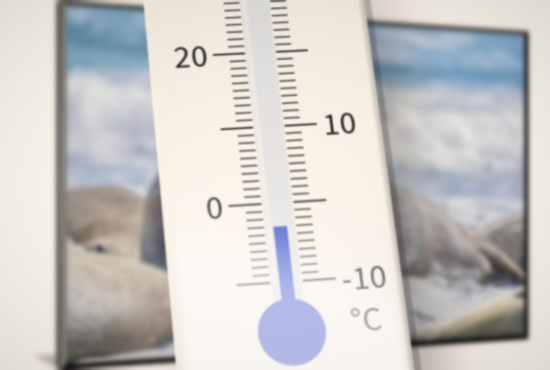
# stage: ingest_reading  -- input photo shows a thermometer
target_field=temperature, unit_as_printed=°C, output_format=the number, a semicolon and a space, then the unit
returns -3; °C
